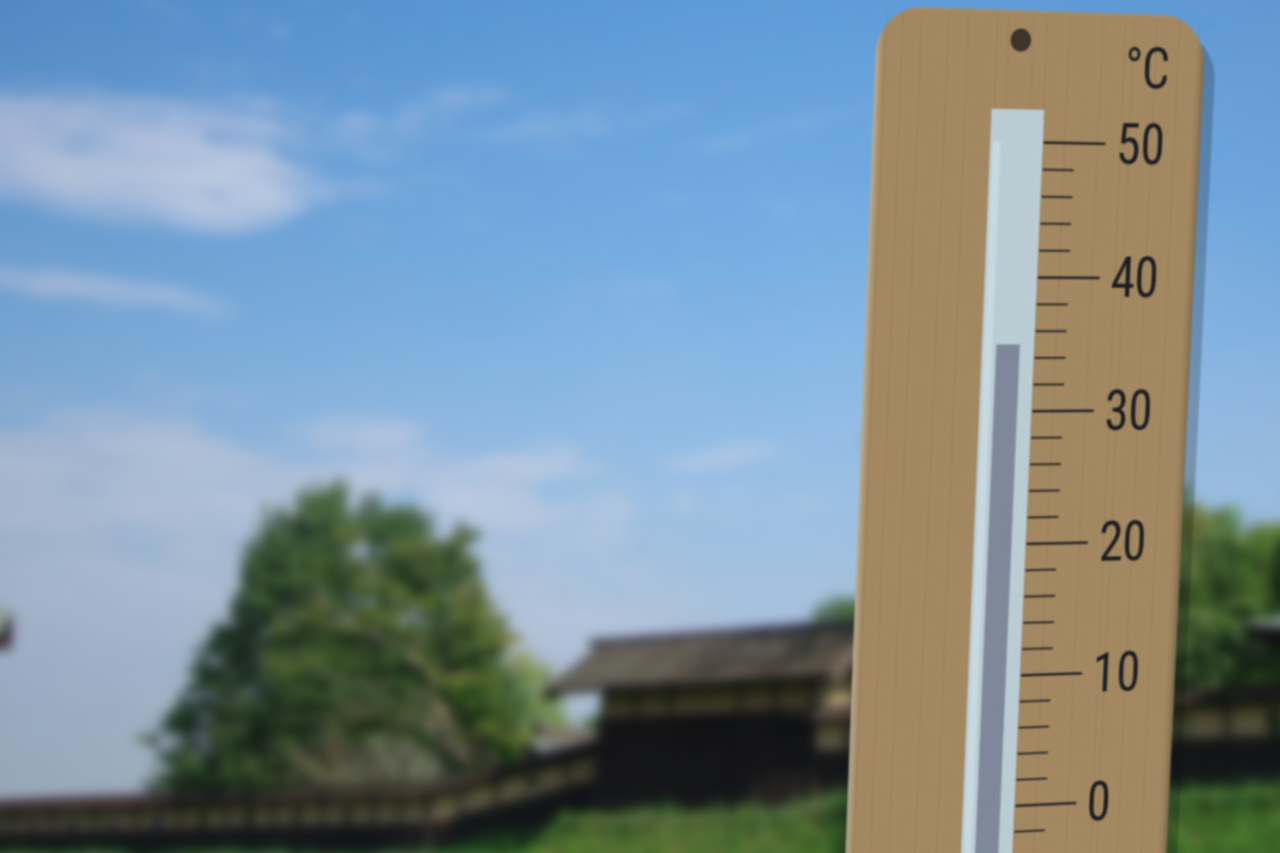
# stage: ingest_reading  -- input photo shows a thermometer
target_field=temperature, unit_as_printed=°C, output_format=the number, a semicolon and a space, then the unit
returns 35; °C
